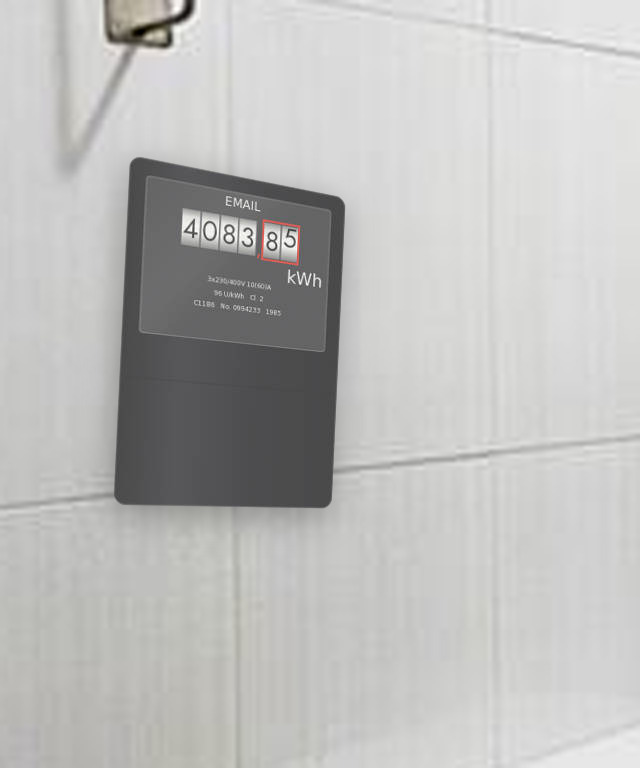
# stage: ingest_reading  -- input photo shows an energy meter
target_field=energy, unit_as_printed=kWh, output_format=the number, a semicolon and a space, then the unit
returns 4083.85; kWh
